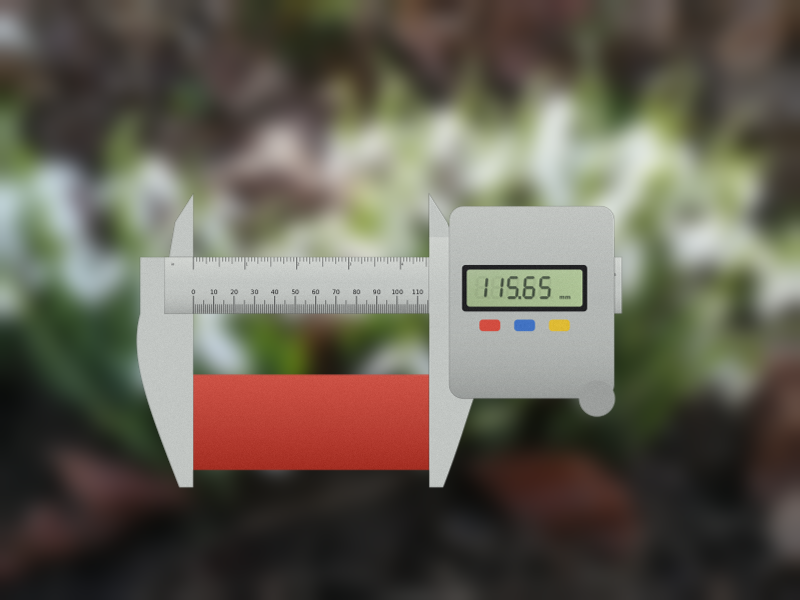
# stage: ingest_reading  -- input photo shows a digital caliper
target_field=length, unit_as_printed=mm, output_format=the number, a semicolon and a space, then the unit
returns 115.65; mm
